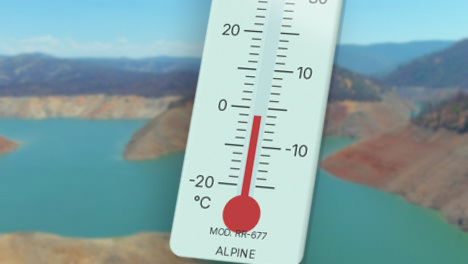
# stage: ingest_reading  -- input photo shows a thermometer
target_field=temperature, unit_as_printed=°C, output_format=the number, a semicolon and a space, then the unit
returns -2; °C
